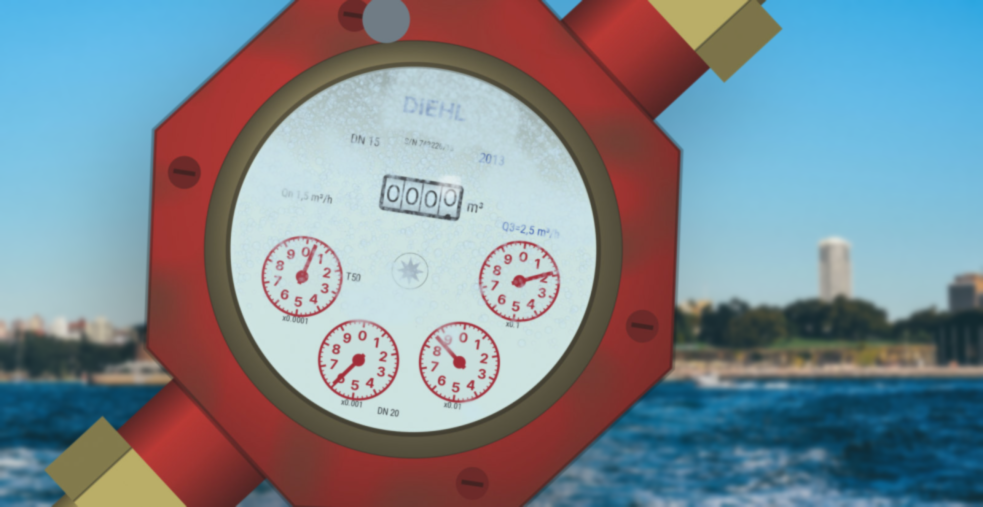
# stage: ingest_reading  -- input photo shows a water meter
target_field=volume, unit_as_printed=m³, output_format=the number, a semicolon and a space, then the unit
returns 0.1860; m³
